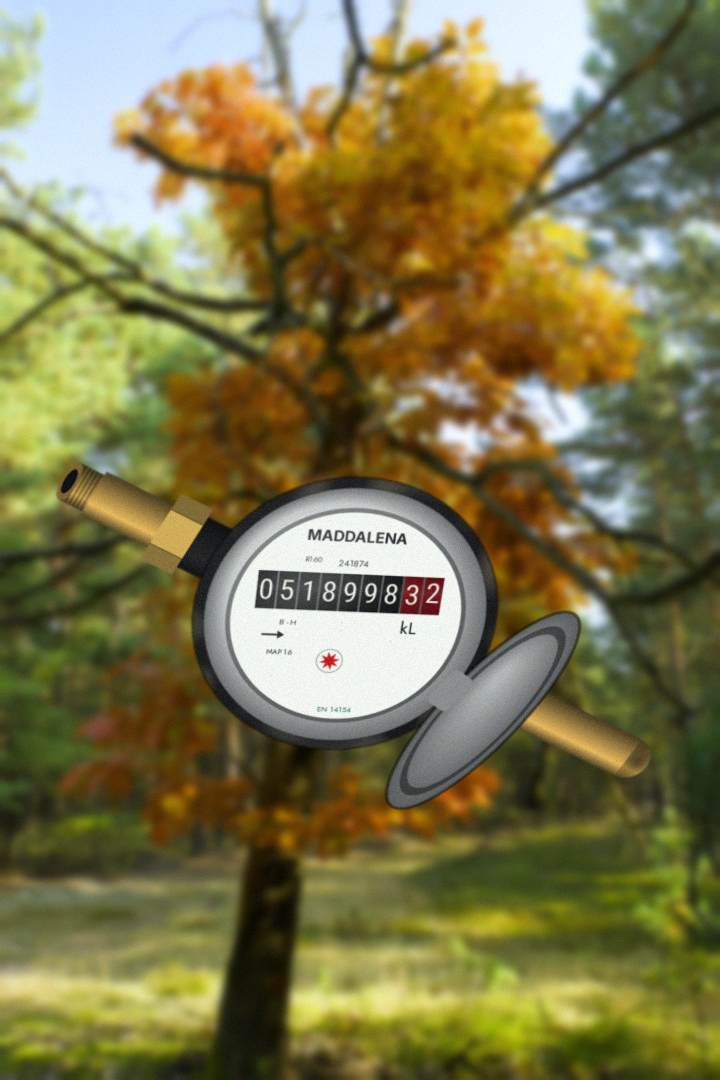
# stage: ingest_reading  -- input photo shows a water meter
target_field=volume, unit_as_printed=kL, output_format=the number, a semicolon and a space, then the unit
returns 518998.32; kL
